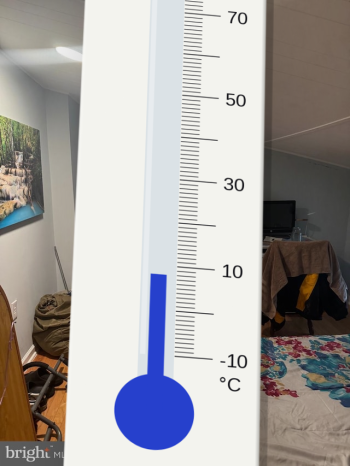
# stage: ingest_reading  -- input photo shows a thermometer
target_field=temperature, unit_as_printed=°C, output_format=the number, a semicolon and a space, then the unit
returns 8; °C
